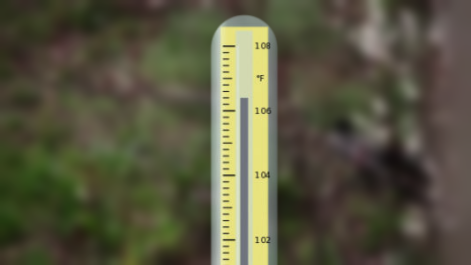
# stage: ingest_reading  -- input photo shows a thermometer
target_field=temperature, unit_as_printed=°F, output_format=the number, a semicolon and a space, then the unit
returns 106.4; °F
